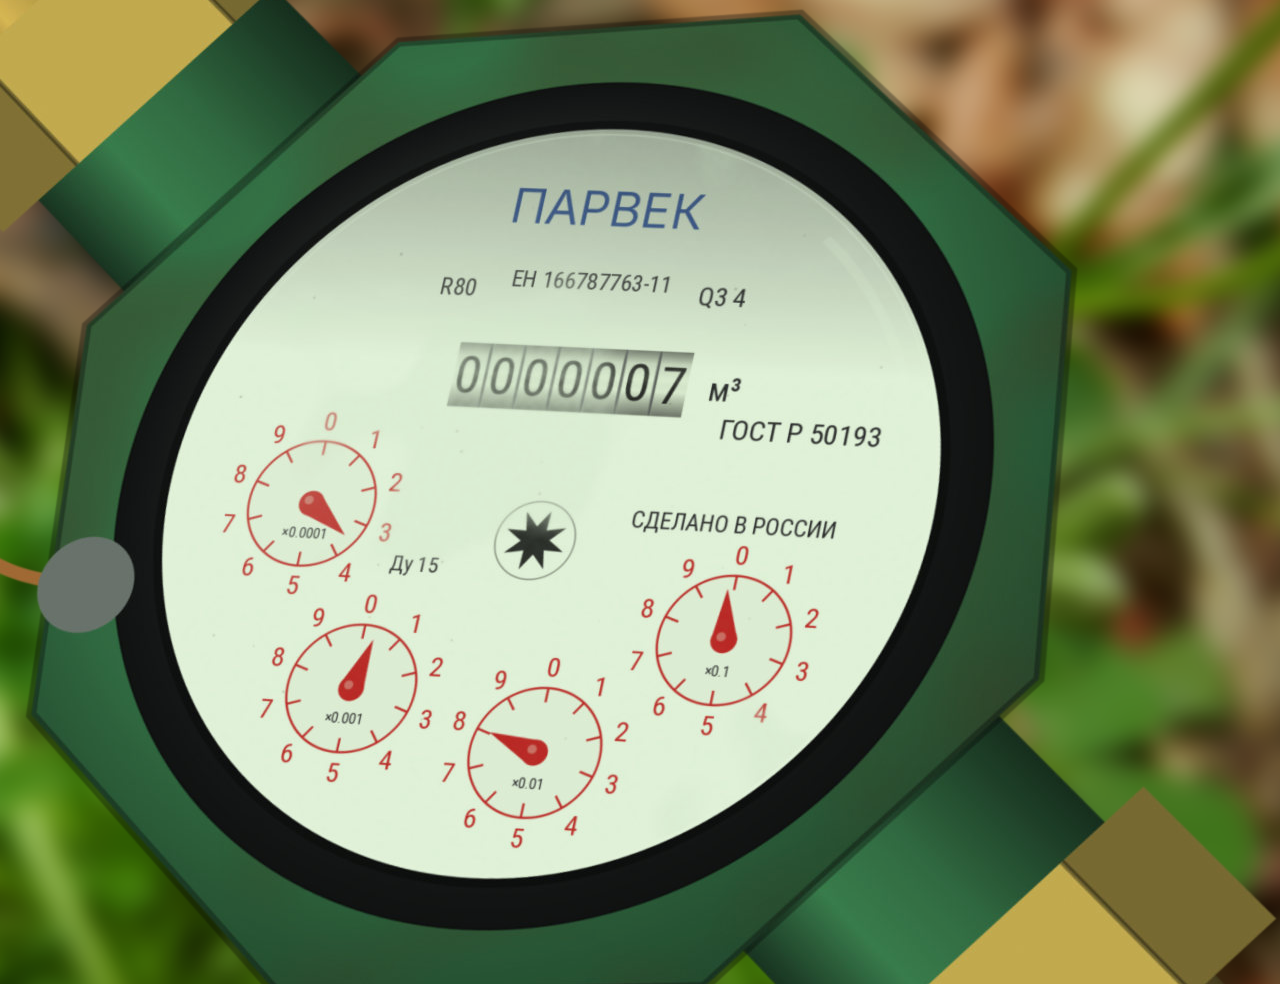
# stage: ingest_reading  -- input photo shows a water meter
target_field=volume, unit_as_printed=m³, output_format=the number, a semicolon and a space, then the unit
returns 6.9803; m³
